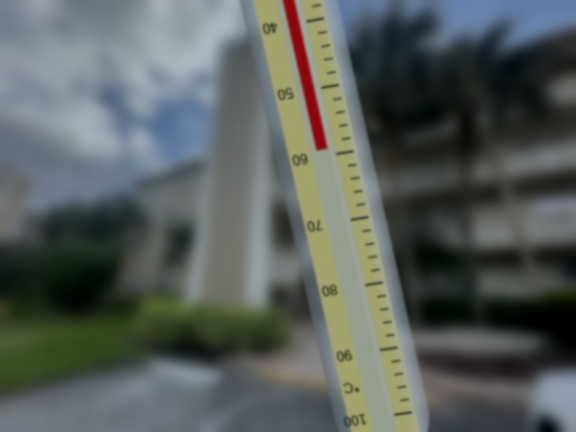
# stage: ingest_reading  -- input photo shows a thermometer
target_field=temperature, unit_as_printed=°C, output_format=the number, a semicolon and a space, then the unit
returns 59; °C
